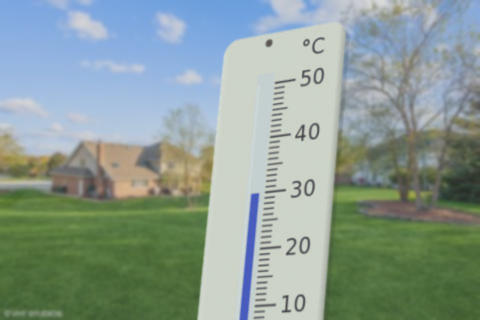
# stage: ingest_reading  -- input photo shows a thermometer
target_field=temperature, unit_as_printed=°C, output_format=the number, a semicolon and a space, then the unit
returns 30; °C
